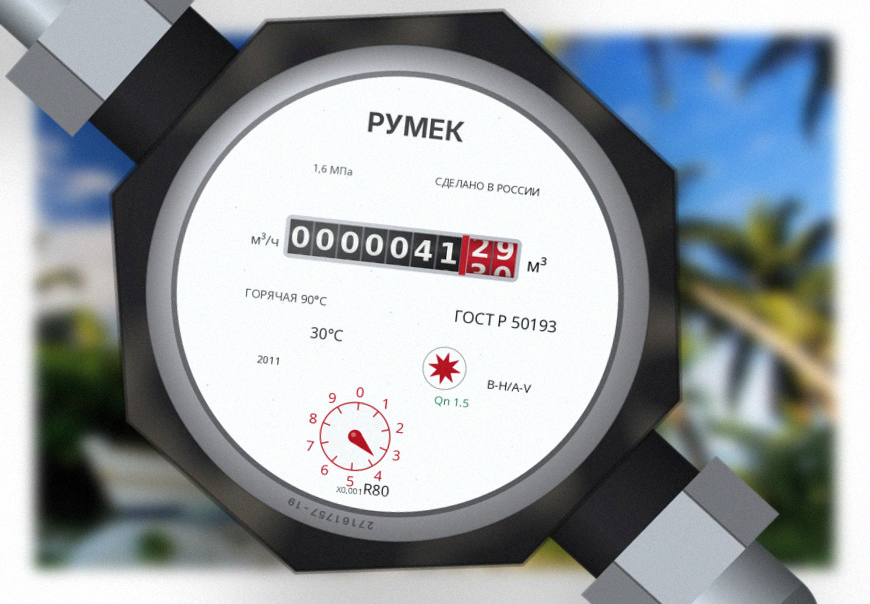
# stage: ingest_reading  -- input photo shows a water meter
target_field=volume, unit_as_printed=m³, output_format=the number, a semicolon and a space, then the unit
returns 41.293; m³
